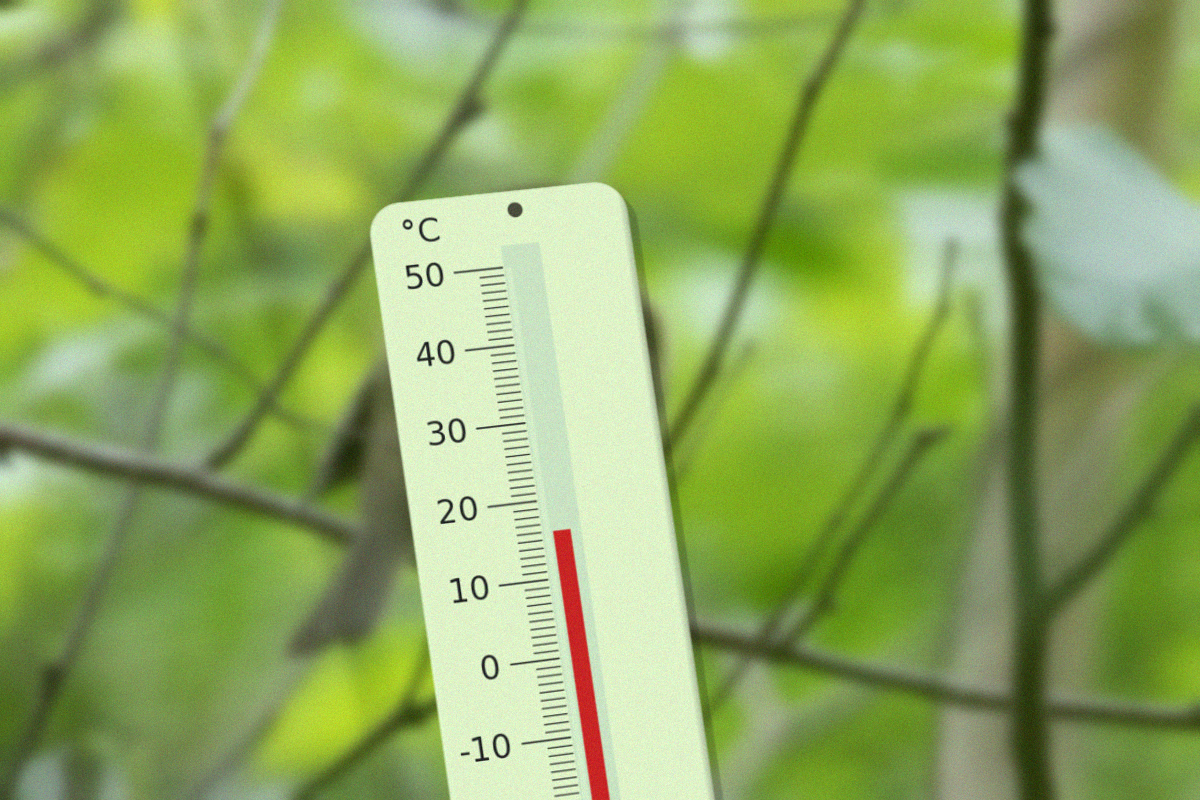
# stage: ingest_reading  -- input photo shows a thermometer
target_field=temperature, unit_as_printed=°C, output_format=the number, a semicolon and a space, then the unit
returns 16; °C
